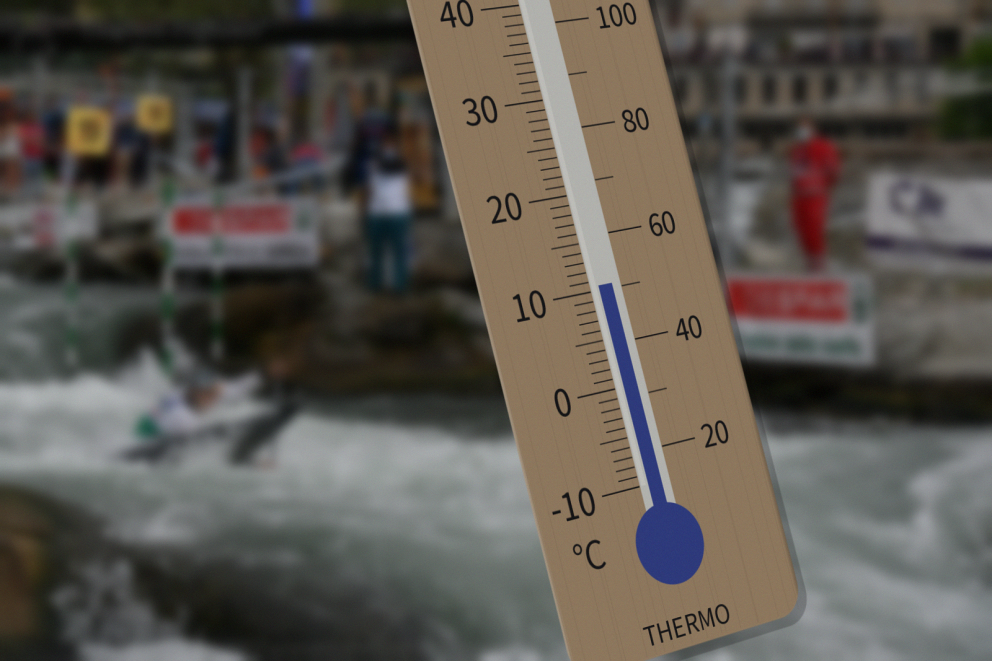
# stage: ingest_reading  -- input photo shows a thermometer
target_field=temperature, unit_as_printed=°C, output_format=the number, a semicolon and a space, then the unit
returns 10.5; °C
